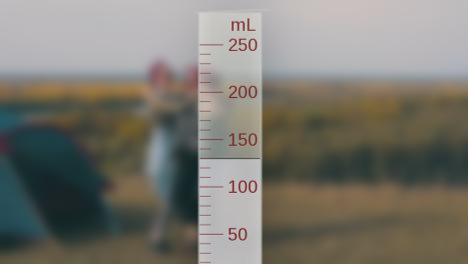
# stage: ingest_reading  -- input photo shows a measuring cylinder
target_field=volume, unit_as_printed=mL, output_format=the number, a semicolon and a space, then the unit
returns 130; mL
